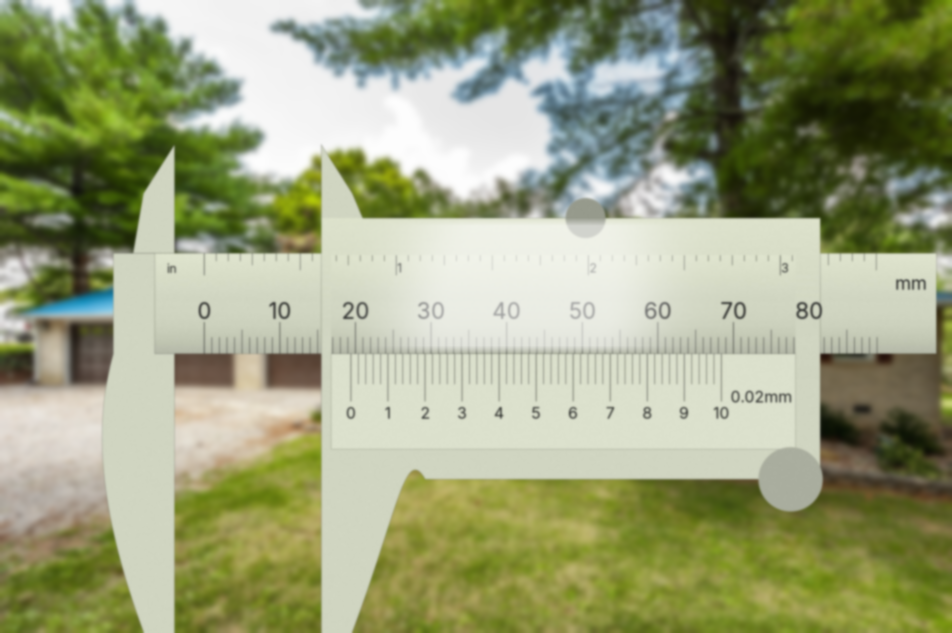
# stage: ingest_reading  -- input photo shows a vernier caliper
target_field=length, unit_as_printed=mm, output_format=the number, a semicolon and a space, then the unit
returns 19.4; mm
